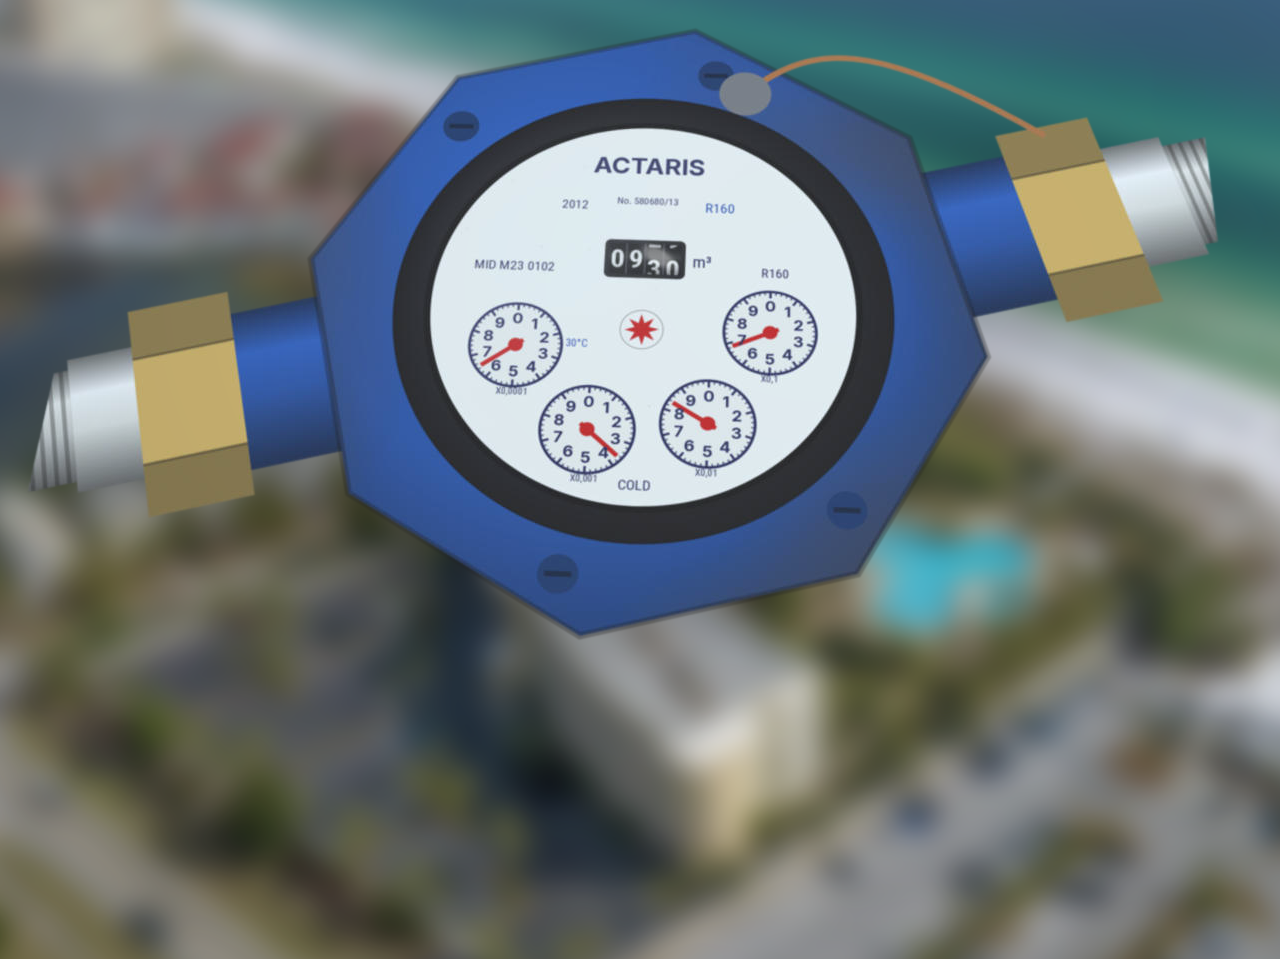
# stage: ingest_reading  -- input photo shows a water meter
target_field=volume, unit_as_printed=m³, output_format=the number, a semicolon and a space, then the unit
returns 929.6836; m³
